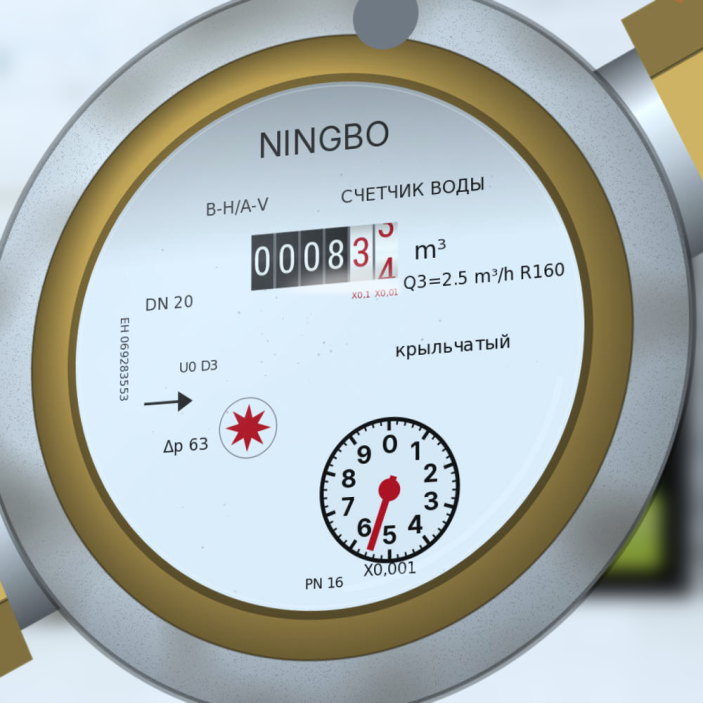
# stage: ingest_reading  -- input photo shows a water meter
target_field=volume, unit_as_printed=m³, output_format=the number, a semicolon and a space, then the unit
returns 8.335; m³
